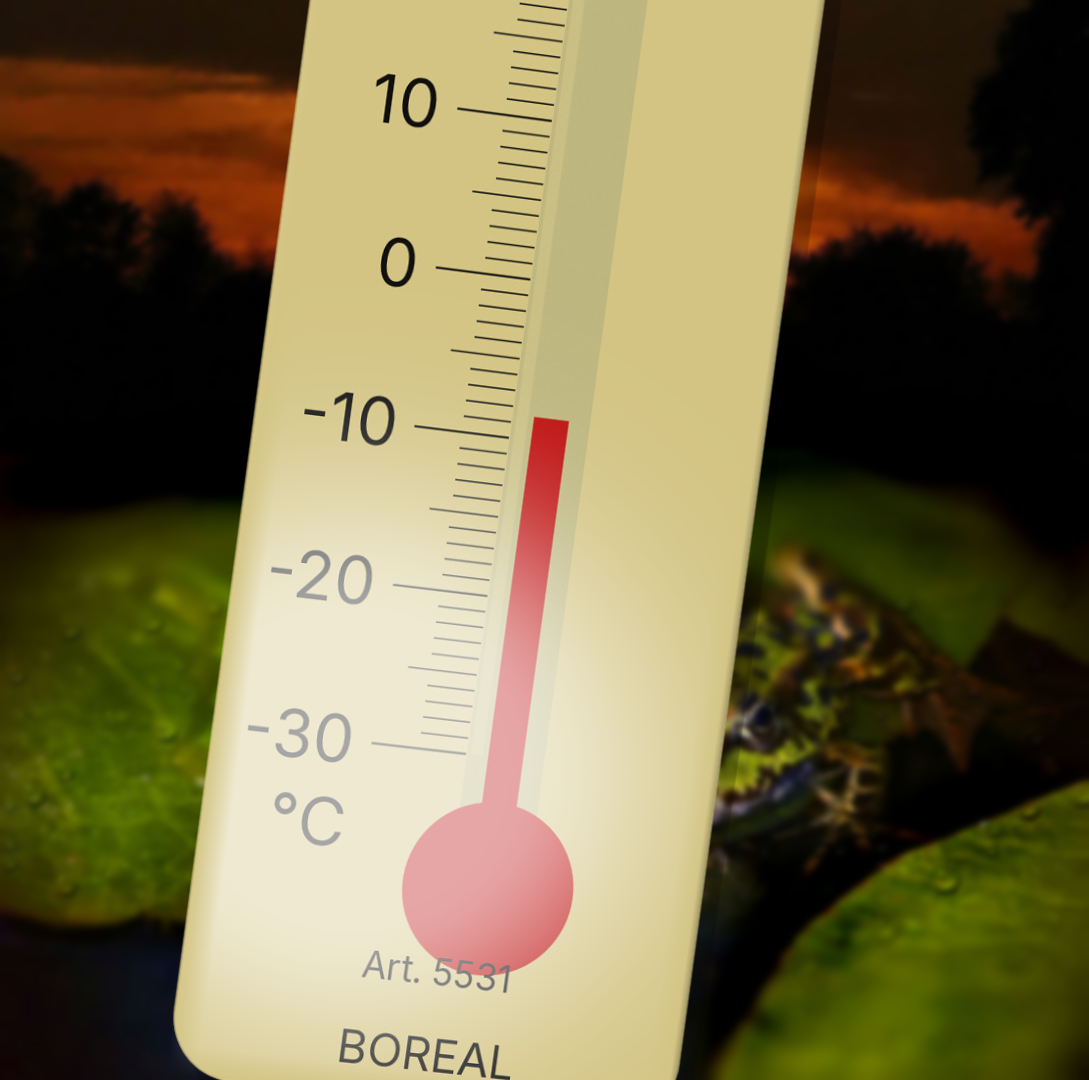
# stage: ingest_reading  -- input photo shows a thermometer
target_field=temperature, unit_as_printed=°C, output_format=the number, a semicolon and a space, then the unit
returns -8.5; °C
